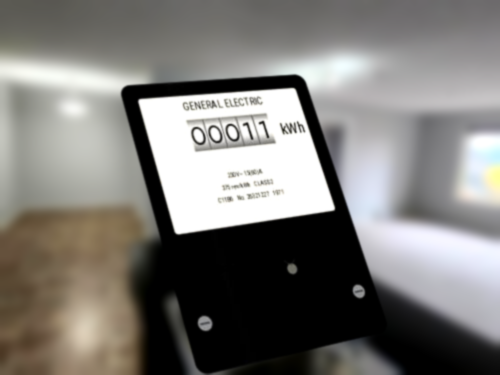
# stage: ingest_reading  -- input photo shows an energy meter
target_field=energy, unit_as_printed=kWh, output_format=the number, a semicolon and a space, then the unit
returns 11; kWh
